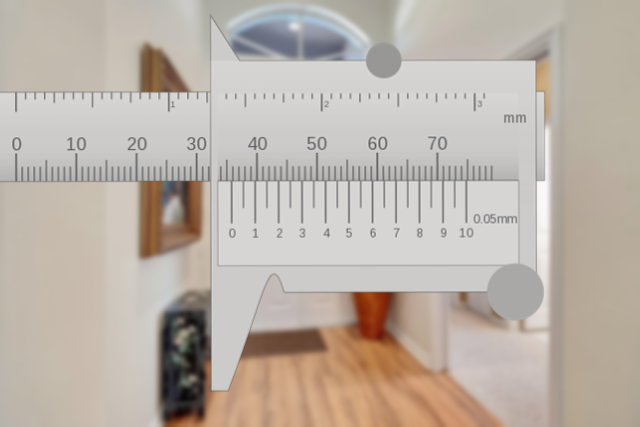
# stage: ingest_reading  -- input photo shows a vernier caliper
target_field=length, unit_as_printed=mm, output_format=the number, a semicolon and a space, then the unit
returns 35.8; mm
